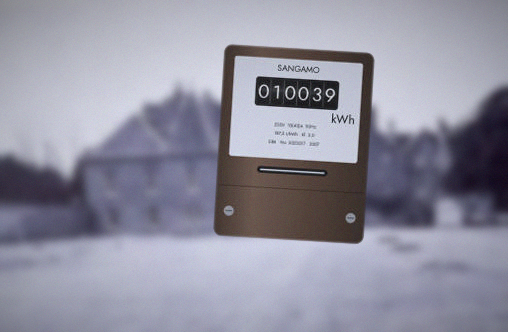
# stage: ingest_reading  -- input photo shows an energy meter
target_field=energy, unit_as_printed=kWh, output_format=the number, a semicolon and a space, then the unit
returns 10039; kWh
